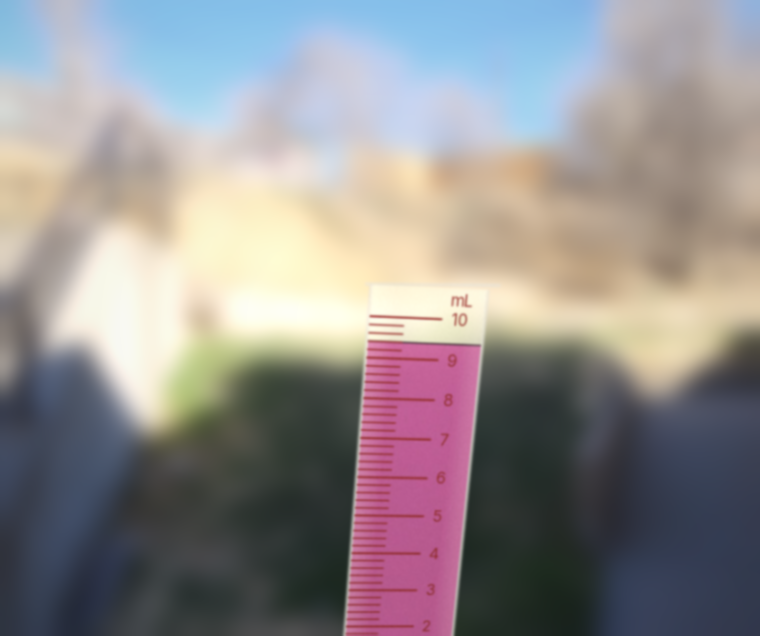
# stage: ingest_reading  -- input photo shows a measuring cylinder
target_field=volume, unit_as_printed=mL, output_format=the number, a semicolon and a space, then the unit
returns 9.4; mL
